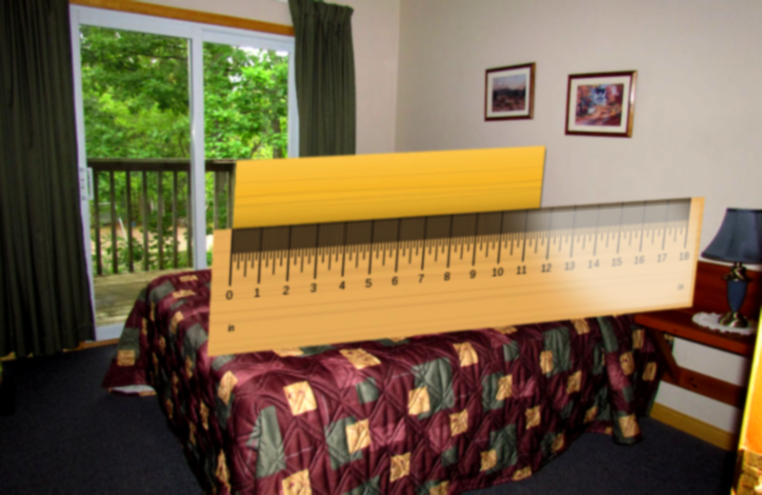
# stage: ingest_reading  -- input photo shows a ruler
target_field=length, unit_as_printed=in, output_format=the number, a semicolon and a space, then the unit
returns 11.5; in
